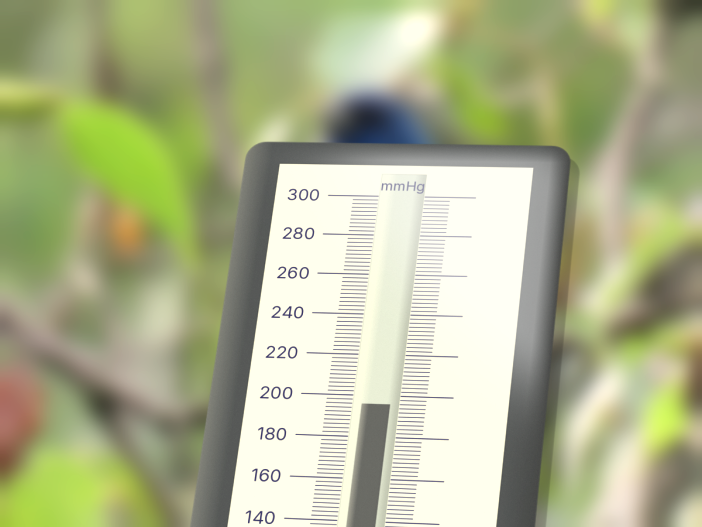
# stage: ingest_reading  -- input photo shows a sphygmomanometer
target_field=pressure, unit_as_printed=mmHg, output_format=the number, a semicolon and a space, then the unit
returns 196; mmHg
